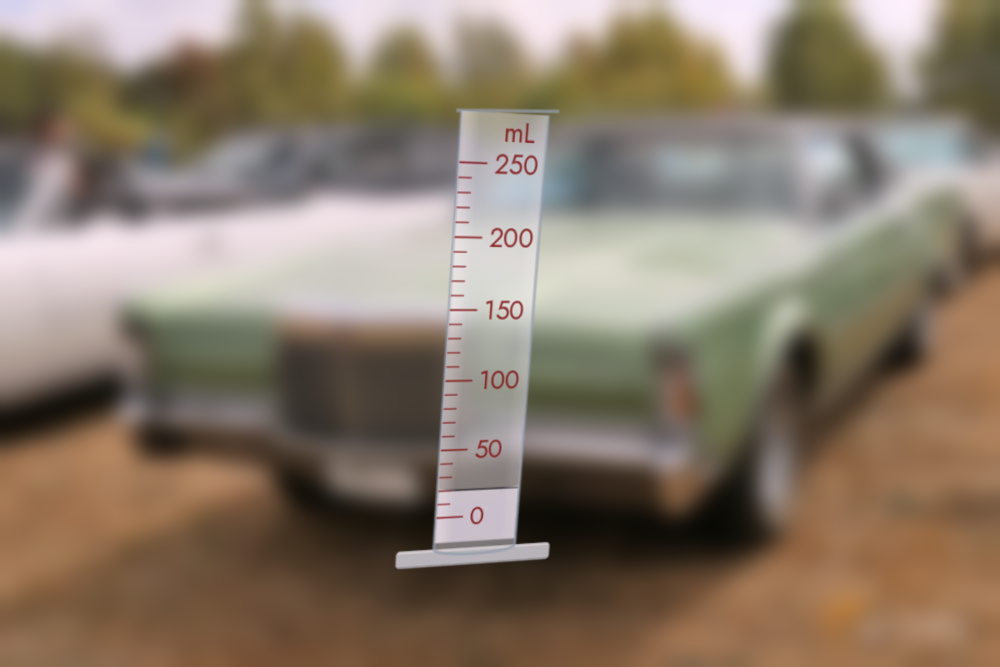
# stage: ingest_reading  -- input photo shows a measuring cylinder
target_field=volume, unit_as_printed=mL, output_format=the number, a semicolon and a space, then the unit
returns 20; mL
